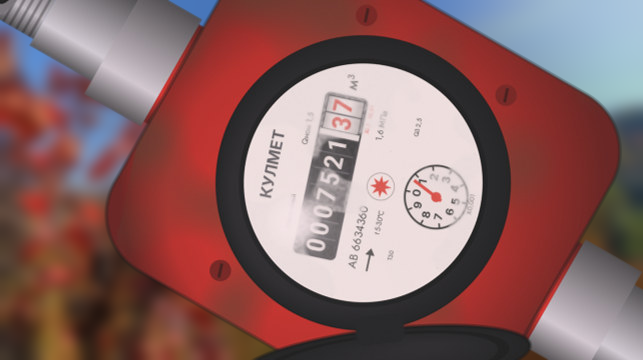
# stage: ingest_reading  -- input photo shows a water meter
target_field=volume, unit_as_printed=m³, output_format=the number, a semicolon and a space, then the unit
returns 7521.370; m³
